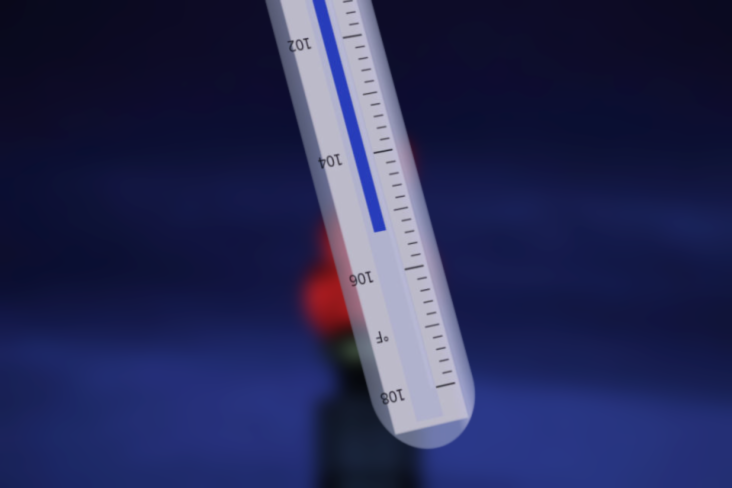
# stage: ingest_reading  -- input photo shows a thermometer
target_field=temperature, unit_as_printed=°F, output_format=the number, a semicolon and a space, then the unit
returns 105.3; °F
